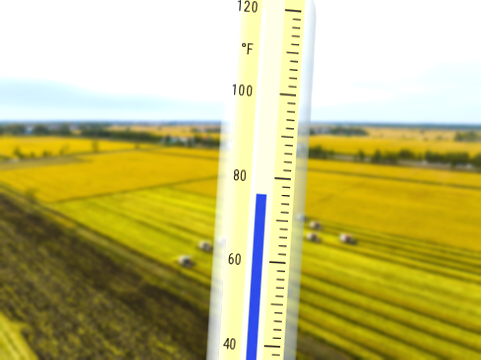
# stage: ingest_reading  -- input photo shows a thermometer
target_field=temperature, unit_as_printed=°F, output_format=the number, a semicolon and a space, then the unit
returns 76; °F
